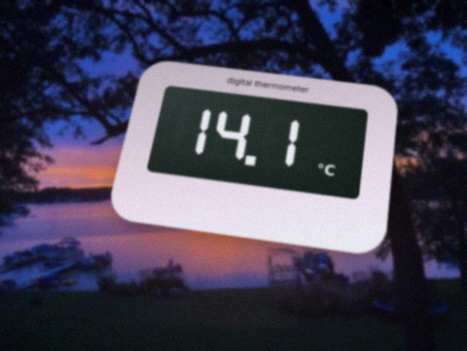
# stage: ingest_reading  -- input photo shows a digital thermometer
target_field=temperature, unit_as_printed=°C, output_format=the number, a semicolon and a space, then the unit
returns 14.1; °C
